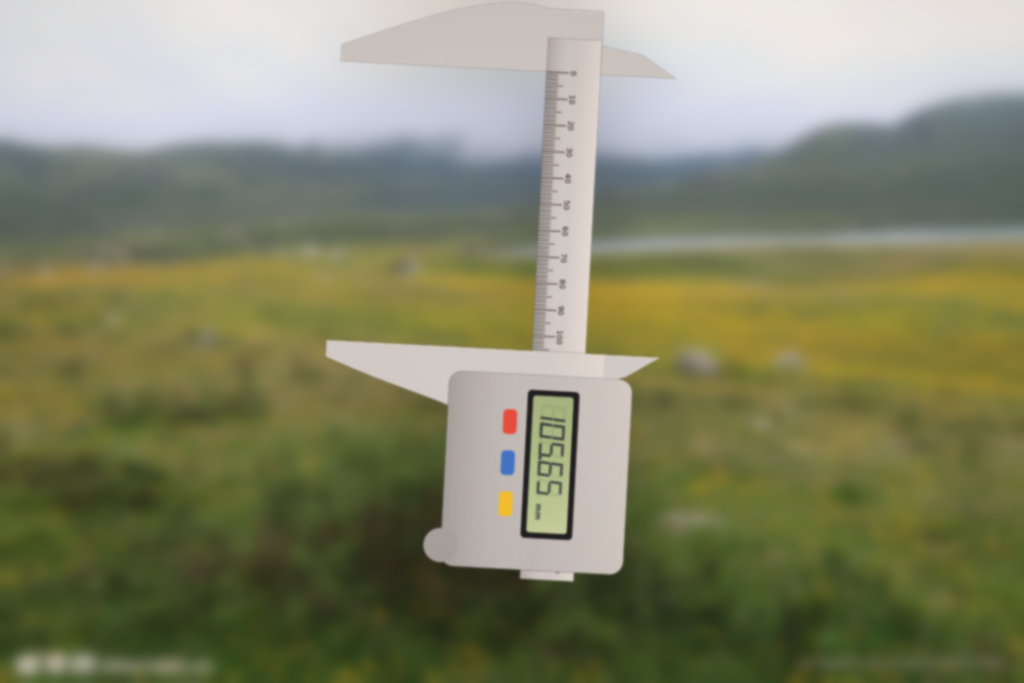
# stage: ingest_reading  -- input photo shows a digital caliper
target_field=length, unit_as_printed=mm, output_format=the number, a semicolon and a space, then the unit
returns 105.65; mm
